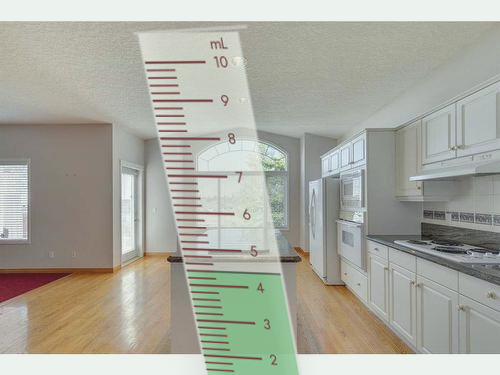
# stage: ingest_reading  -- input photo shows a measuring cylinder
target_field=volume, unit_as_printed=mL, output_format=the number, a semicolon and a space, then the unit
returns 4.4; mL
